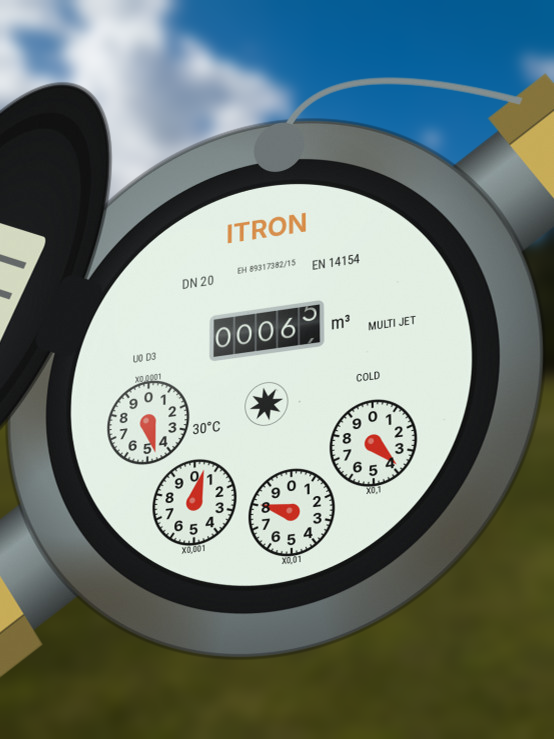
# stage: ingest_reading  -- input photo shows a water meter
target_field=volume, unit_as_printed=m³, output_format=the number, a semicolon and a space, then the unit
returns 65.3804; m³
